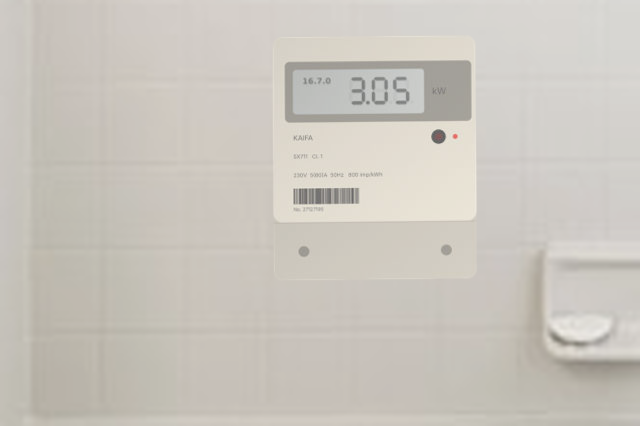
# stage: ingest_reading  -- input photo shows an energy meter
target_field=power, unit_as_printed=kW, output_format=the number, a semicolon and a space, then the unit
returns 3.05; kW
